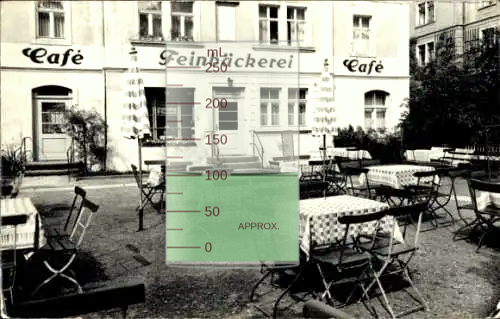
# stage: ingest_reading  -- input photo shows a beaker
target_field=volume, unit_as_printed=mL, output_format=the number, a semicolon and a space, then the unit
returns 100; mL
